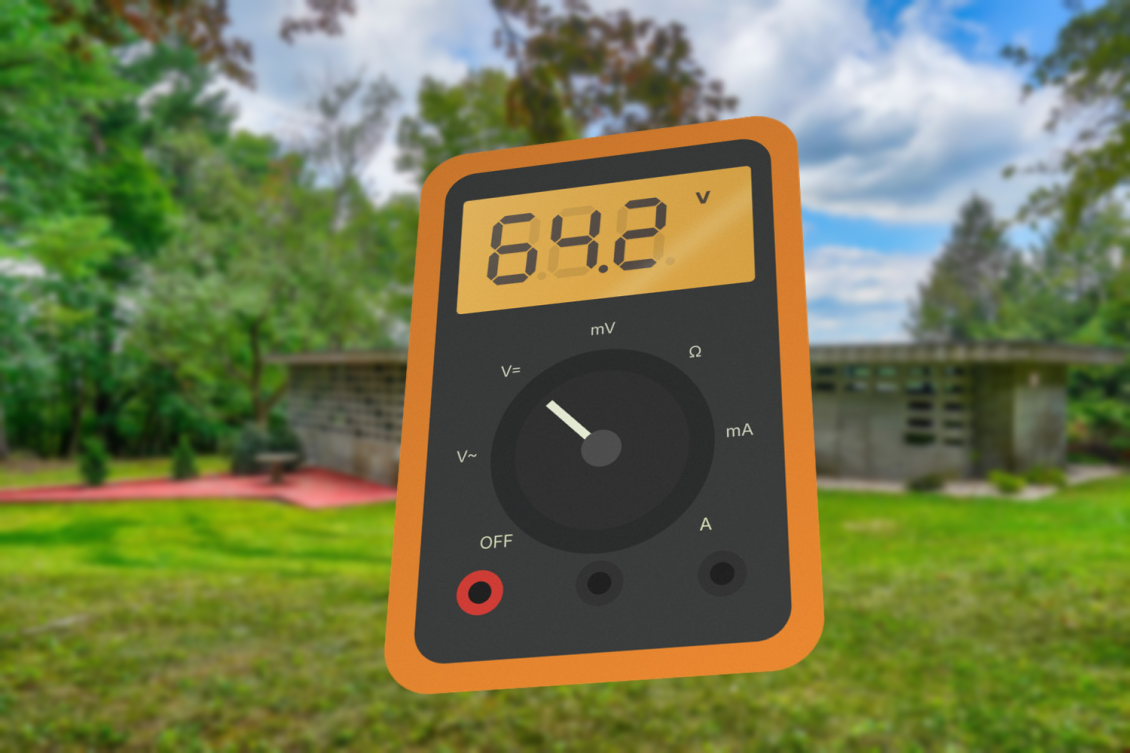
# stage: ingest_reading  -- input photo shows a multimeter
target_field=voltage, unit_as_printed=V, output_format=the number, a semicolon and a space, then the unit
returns 64.2; V
